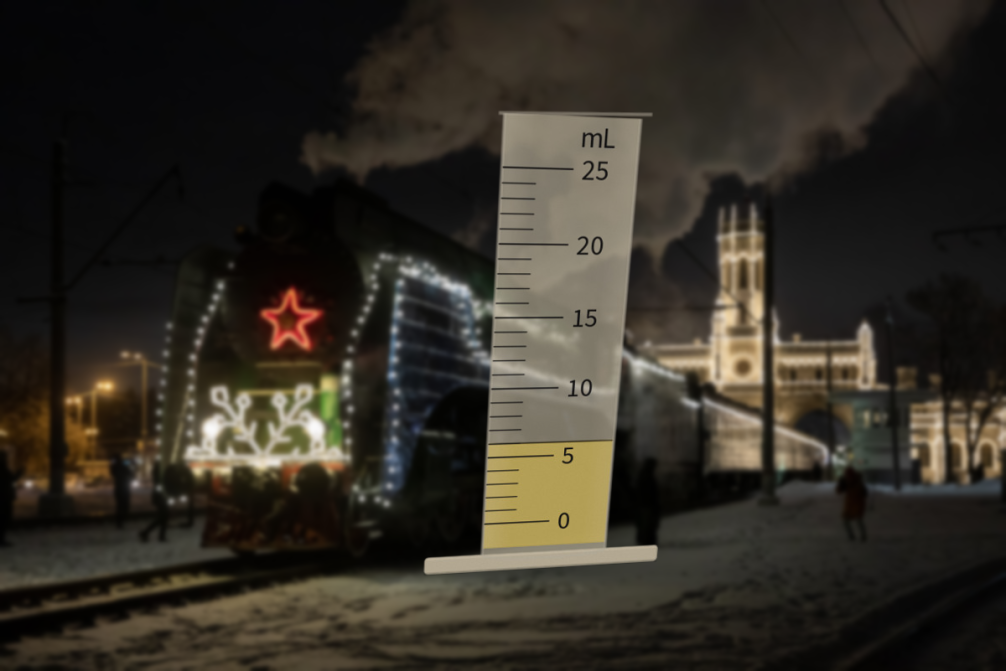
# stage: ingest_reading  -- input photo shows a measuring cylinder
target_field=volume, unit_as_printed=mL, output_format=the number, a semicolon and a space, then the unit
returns 6; mL
